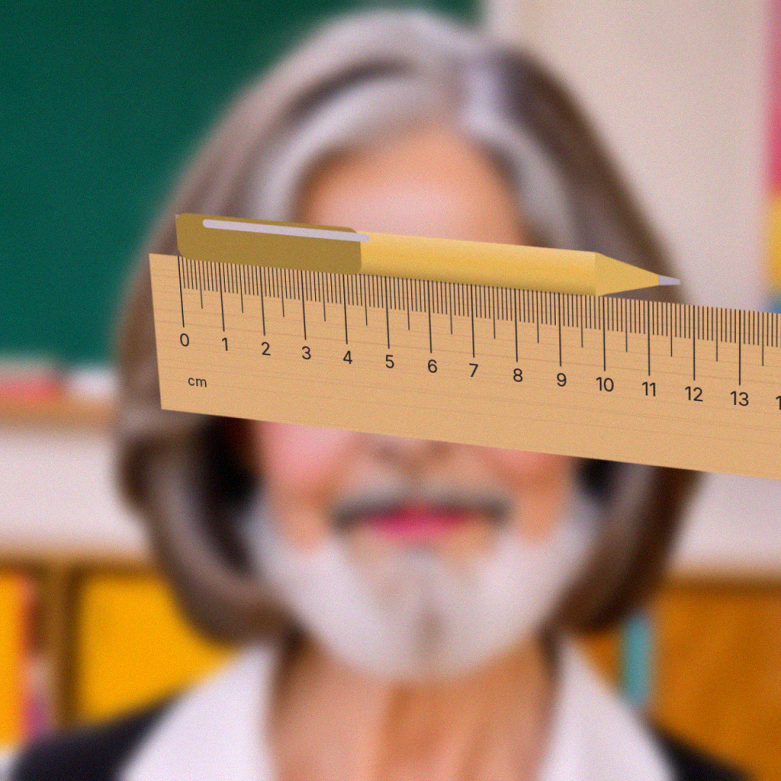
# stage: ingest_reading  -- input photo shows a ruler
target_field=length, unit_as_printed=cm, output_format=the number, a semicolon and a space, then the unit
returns 11.7; cm
